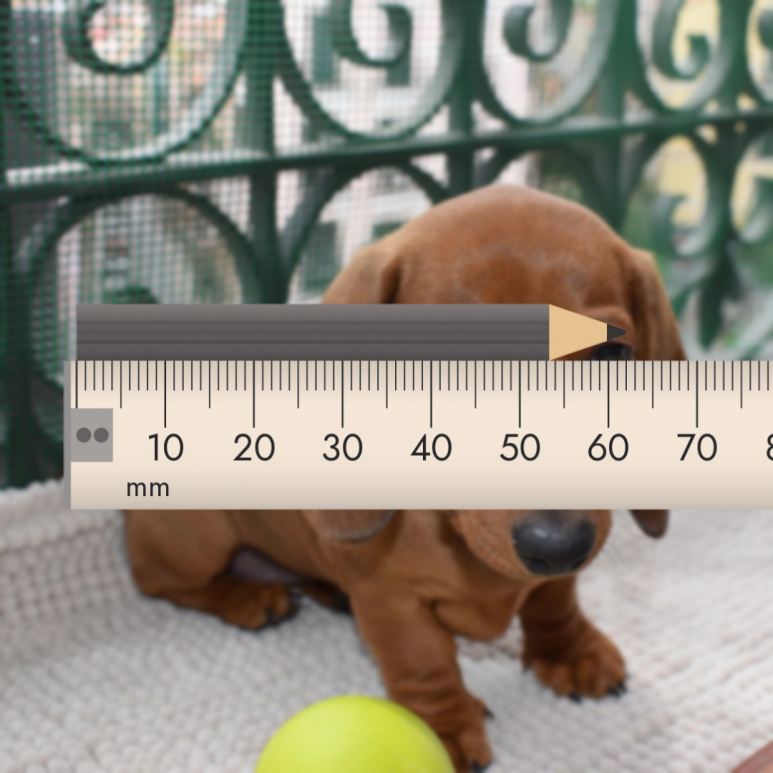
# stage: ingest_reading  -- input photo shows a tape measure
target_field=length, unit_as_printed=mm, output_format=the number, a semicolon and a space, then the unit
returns 62; mm
